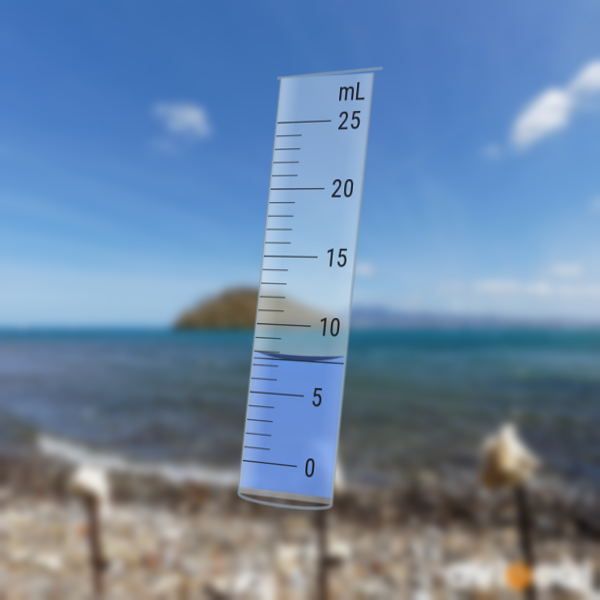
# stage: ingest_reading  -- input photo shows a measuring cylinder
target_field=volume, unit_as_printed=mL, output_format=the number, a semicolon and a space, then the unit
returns 7.5; mL
